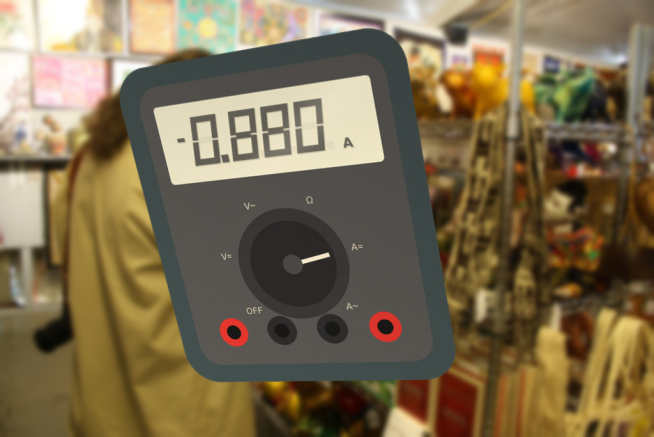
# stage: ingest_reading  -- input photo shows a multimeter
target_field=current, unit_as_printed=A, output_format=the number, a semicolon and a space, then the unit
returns -0.880; A
